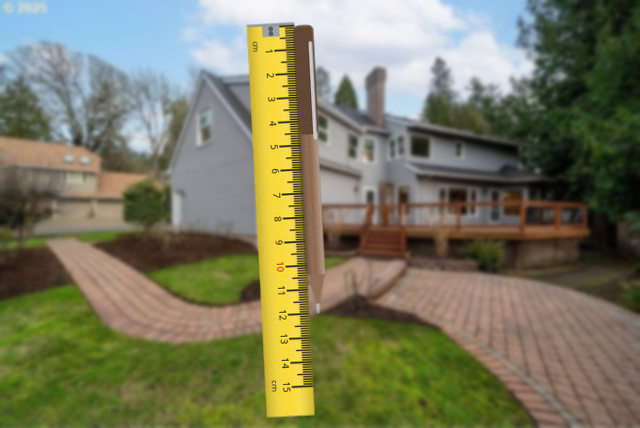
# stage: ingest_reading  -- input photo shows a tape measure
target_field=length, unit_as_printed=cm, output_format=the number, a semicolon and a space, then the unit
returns 12; cm
